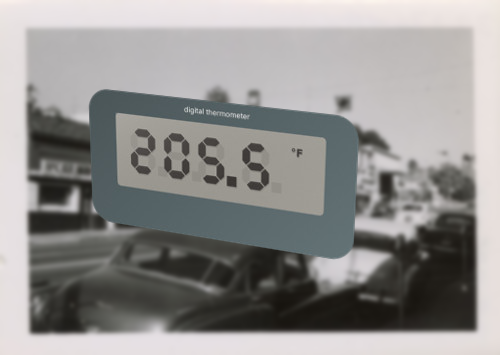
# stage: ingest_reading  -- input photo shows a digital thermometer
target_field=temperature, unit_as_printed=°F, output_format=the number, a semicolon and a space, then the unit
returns 205.5; °F
